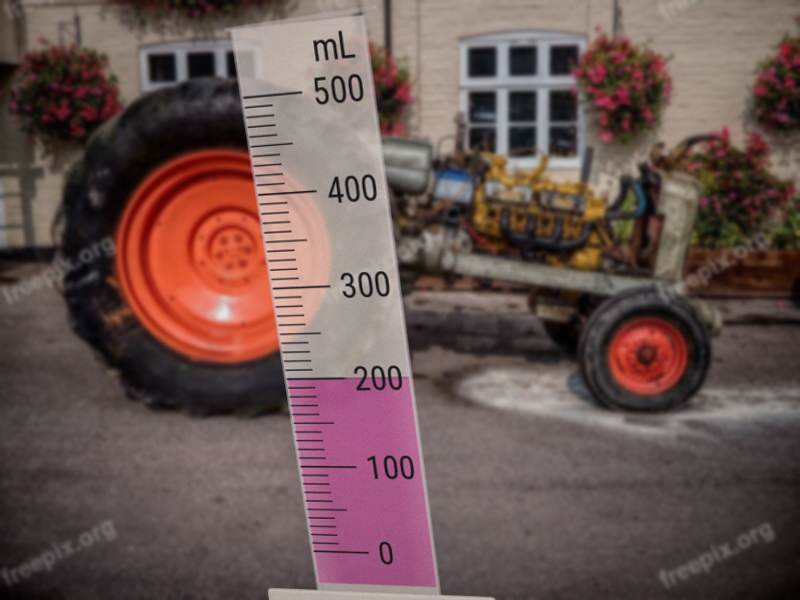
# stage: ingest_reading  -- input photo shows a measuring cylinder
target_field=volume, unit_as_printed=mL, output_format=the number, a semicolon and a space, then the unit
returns 200; mL
